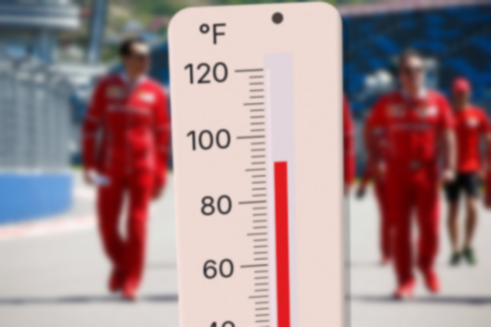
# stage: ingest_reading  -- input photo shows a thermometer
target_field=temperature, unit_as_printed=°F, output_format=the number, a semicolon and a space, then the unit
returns 92; °F
